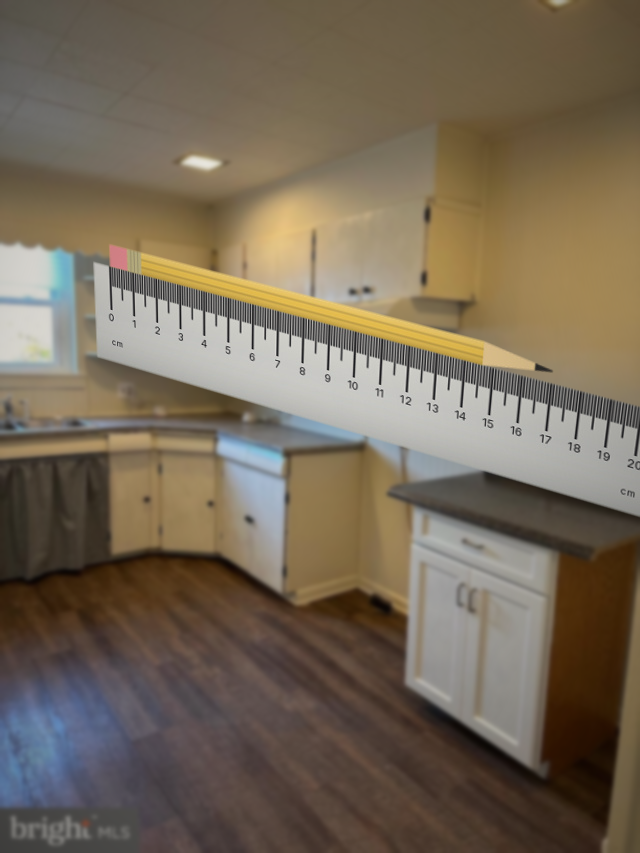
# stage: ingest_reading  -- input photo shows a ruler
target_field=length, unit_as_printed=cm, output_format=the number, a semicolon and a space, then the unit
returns 17; cm
